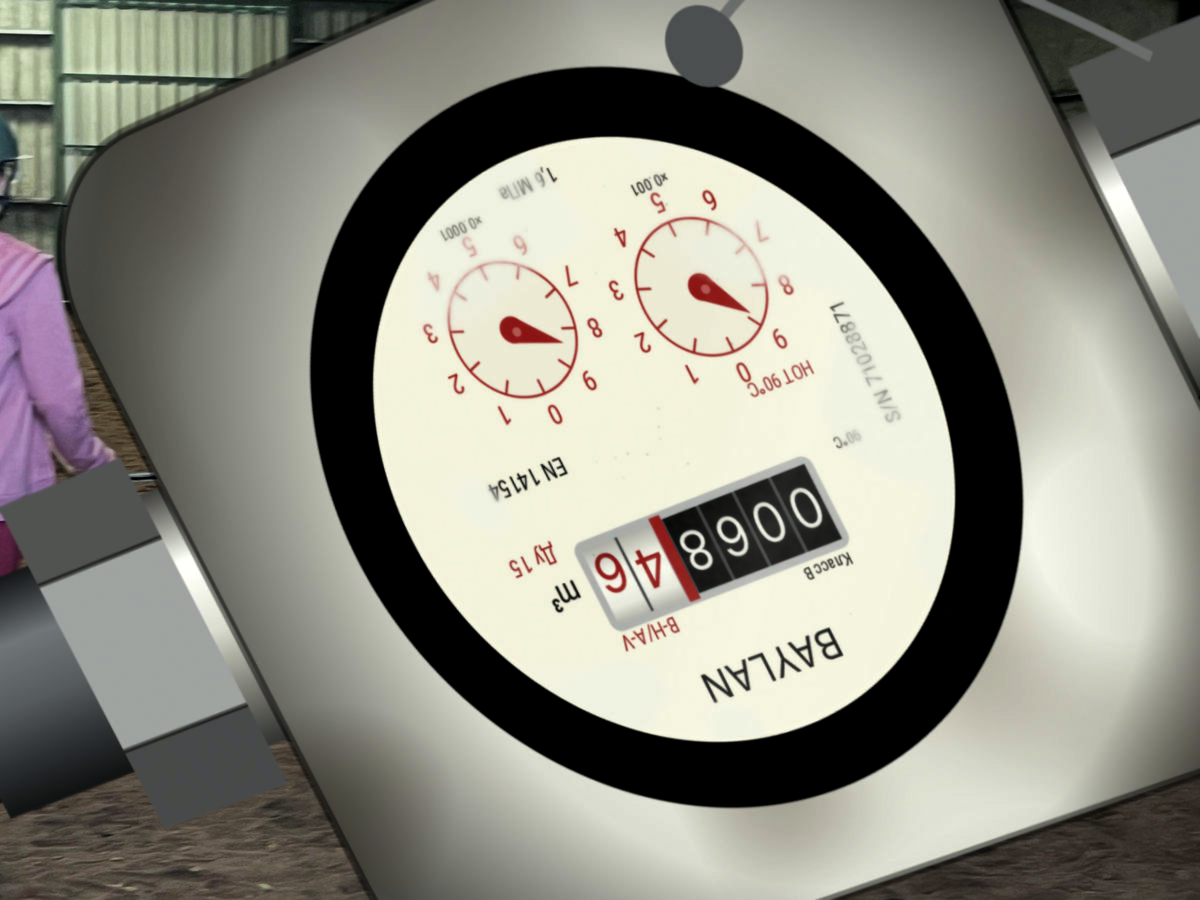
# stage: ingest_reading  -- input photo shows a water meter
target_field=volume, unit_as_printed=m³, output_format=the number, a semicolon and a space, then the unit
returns 68.4588; m³
